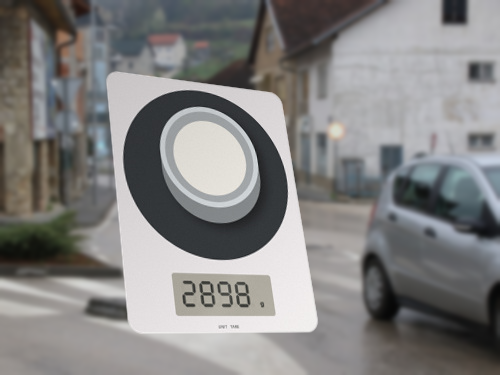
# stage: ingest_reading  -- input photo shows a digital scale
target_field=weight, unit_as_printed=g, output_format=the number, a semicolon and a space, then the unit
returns 2898; g
